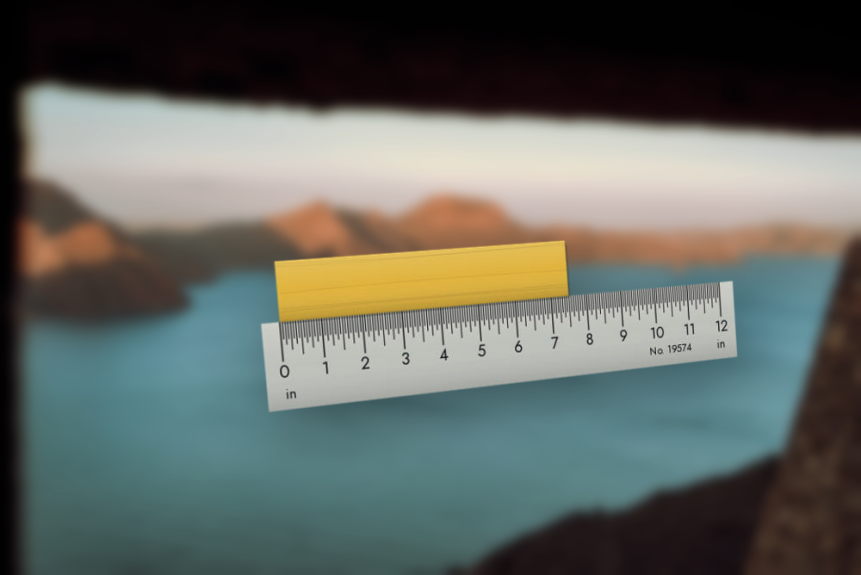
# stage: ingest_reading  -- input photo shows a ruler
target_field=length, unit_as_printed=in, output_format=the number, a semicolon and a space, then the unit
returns 7.5; in
